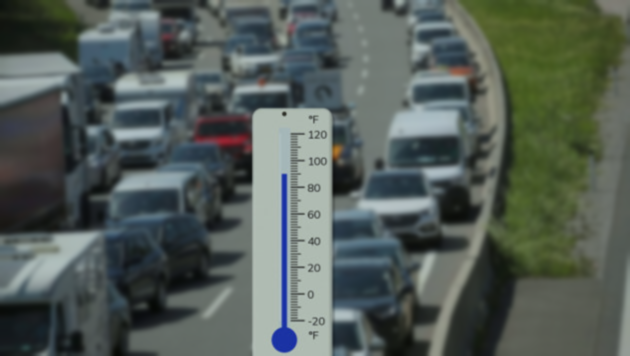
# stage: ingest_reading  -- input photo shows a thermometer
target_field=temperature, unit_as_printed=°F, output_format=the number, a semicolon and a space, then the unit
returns 90; °F
